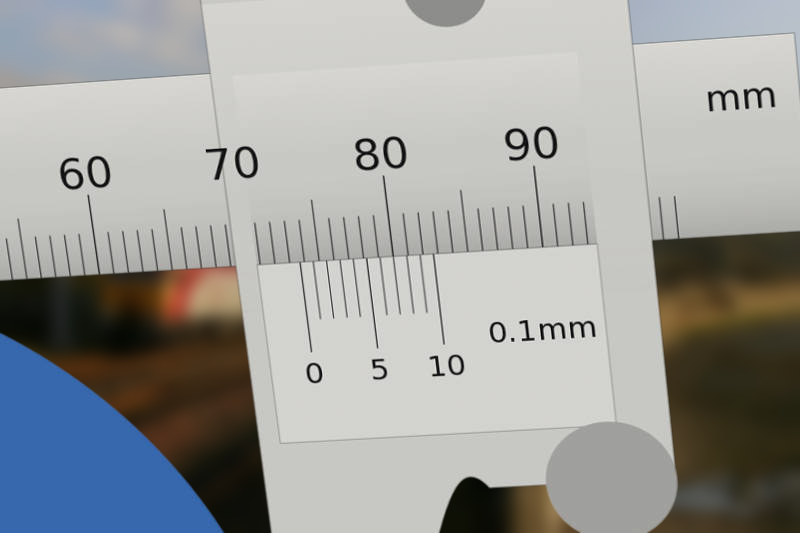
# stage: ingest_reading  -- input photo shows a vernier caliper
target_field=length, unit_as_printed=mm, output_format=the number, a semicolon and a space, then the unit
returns 73.7; mm
